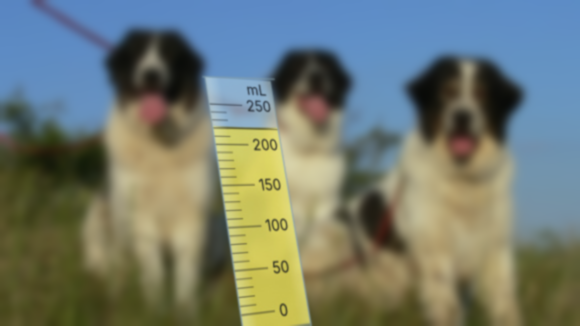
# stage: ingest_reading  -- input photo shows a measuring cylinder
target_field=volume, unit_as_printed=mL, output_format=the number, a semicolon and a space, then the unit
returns 220; mL
